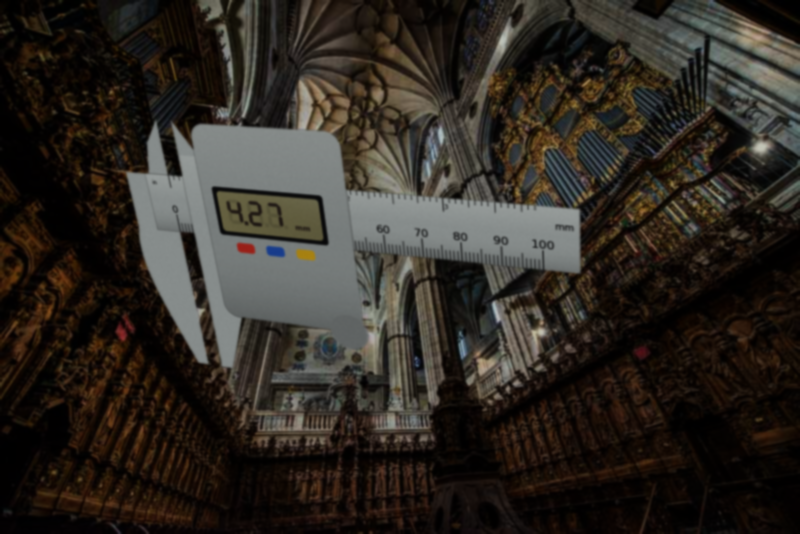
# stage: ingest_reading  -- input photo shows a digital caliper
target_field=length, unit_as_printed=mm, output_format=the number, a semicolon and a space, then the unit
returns 4.27; mm
